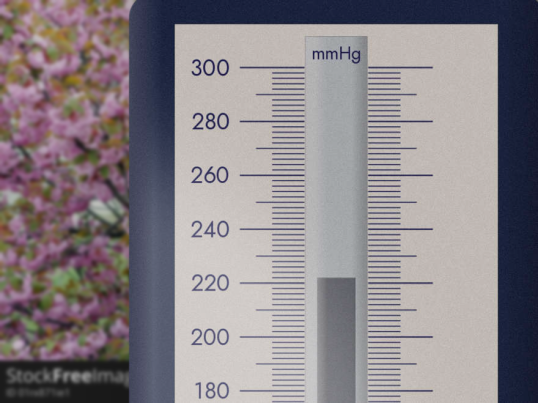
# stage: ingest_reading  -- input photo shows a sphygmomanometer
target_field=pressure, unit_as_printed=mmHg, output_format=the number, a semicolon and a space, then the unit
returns 222; mmHg
